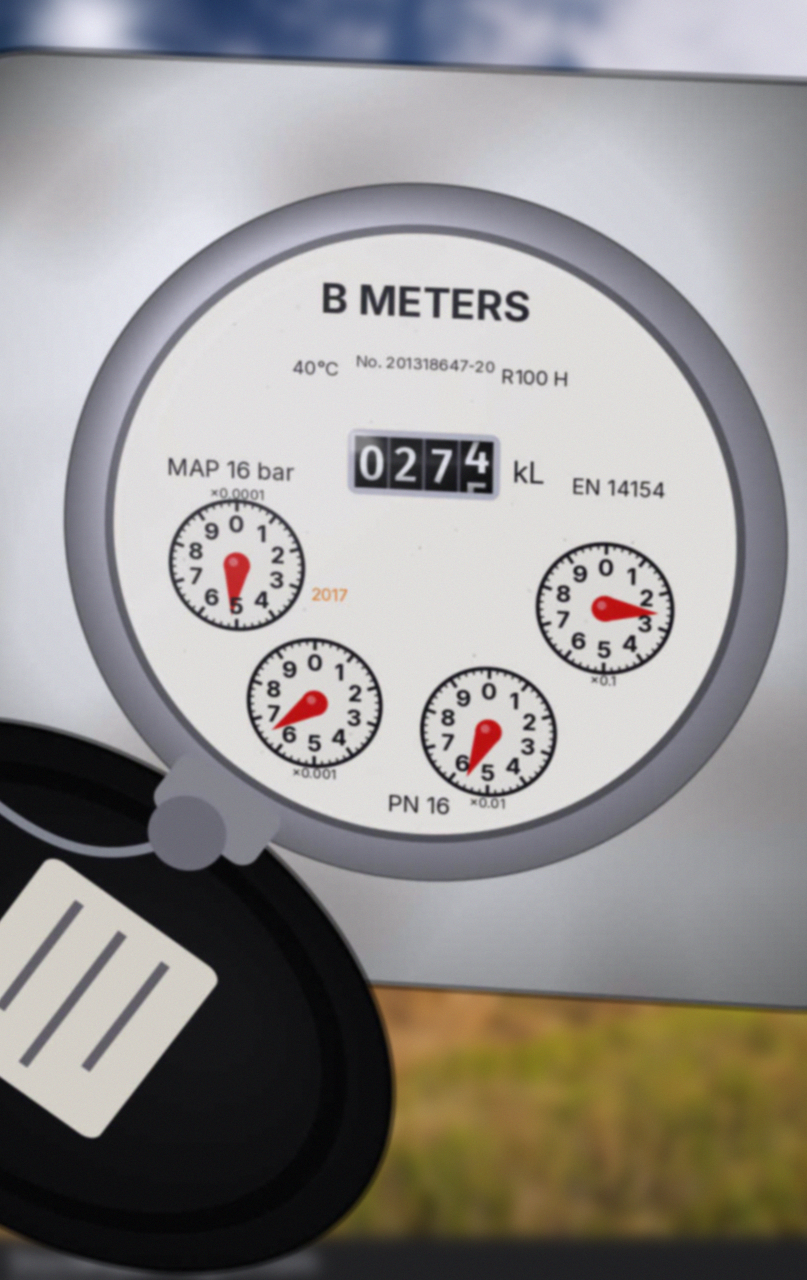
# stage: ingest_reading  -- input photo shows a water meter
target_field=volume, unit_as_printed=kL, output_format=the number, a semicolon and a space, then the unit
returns 274.2565; kL
